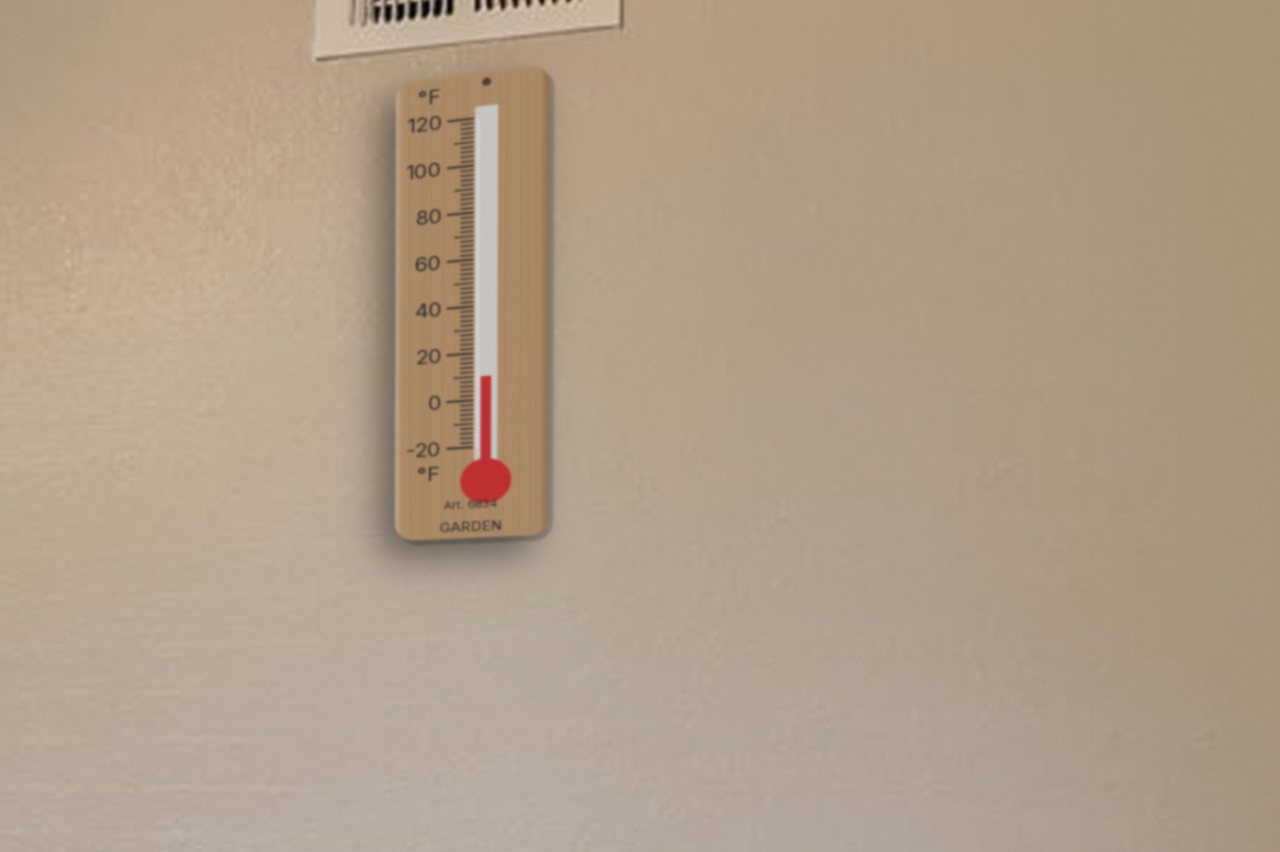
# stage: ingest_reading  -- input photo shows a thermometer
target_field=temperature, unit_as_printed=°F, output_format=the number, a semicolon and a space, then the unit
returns 10; °F
